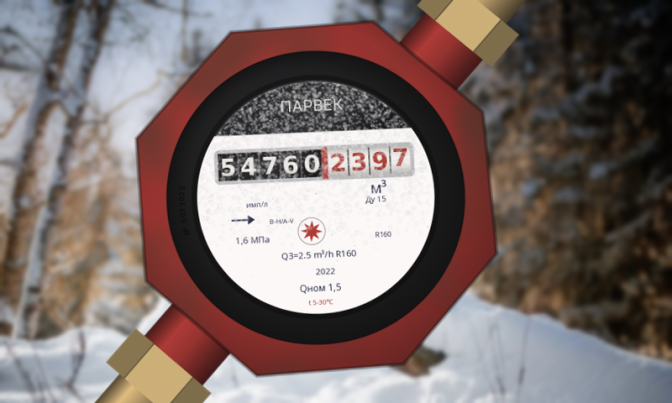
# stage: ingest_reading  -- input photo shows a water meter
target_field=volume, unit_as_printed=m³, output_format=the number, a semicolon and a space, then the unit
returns 54760.2397; m³
